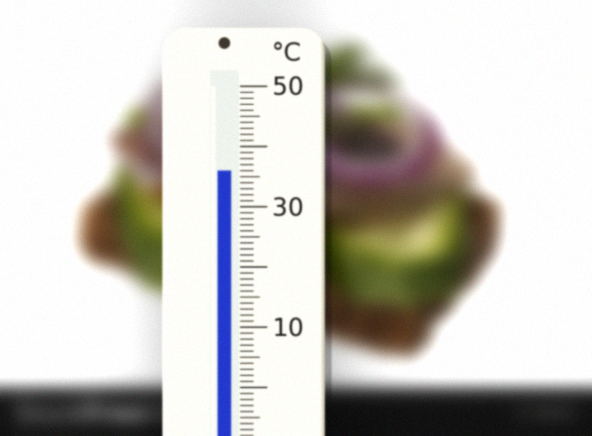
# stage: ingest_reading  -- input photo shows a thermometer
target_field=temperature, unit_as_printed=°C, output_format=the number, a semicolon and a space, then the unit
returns 36; °C
